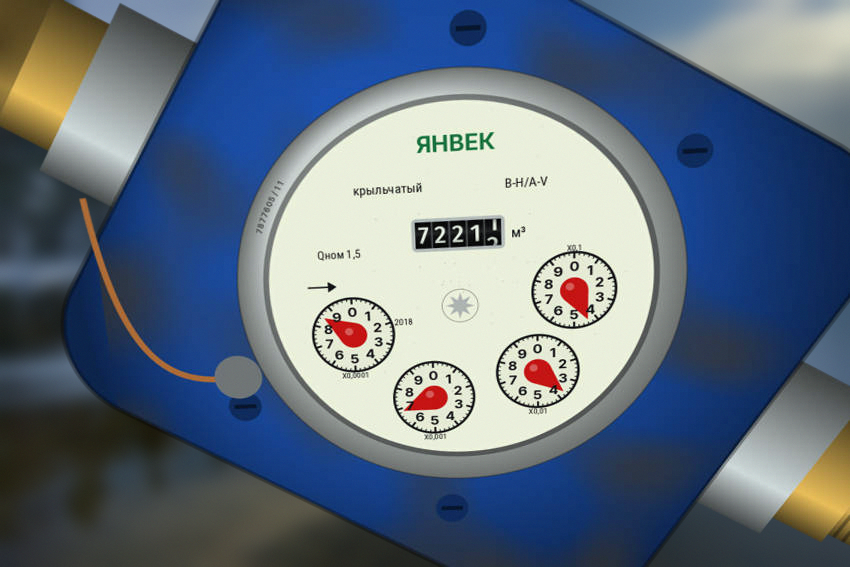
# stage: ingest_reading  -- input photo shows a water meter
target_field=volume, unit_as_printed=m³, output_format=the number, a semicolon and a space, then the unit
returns 72211.4368; m³
